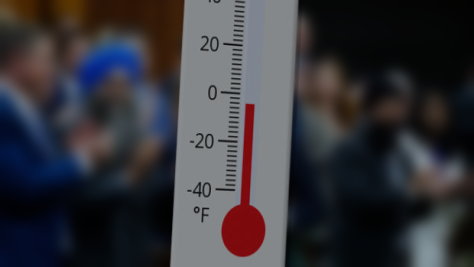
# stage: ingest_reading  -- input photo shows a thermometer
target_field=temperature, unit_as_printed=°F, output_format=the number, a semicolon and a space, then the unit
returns -4; °F
